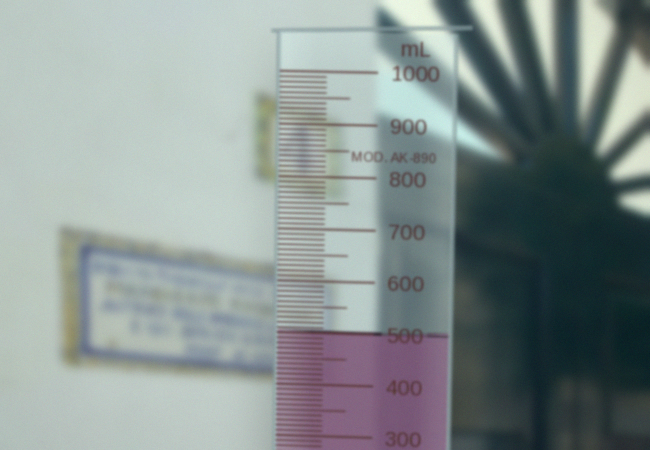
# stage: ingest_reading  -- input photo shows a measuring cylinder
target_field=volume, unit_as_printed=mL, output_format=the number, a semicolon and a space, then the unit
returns 500; mL
